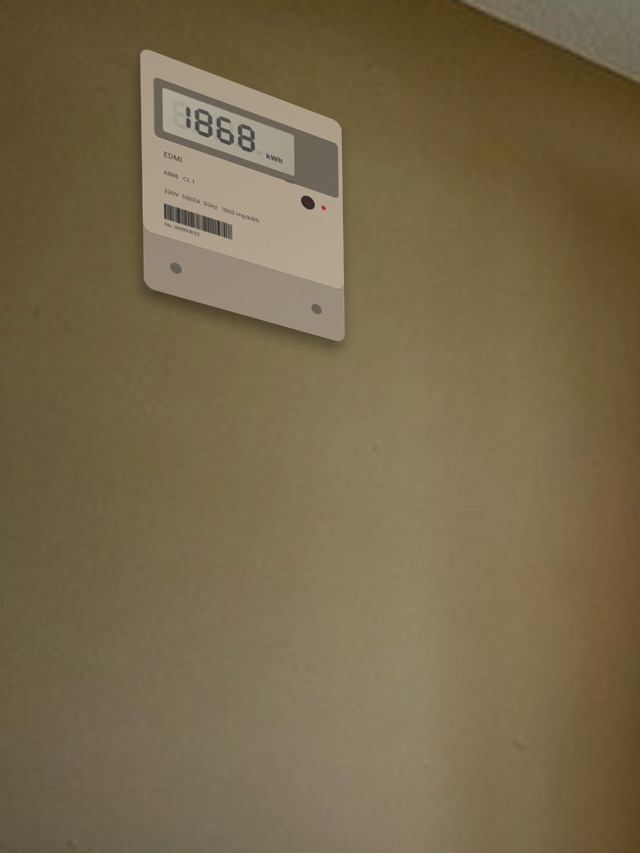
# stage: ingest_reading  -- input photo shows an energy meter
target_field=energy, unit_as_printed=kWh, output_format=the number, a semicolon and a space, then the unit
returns 1868; kWh
